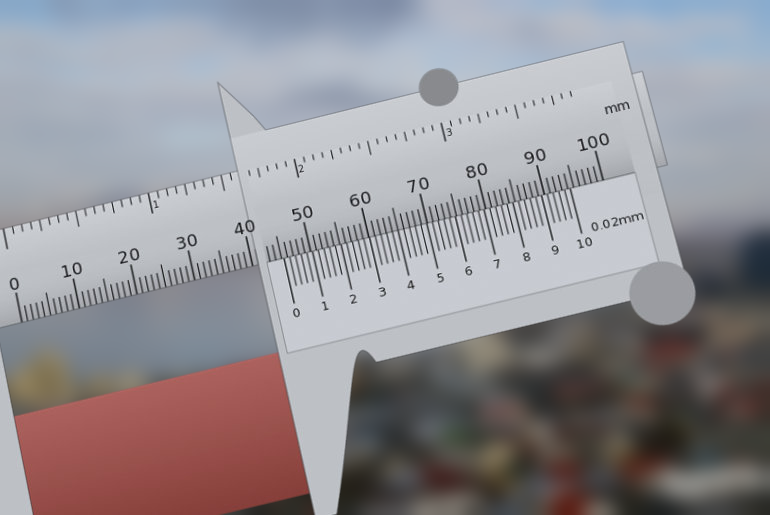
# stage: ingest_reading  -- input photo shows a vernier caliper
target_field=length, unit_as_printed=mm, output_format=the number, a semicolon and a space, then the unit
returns 45.4; mm
